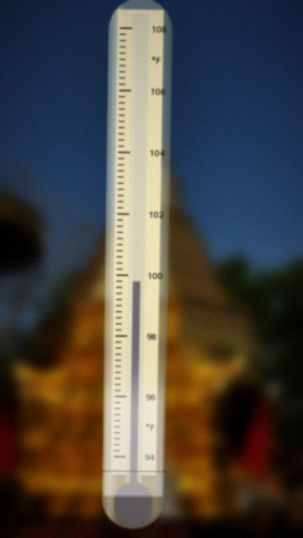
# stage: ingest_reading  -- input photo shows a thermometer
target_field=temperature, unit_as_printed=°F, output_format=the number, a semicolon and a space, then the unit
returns 99.8; °F
